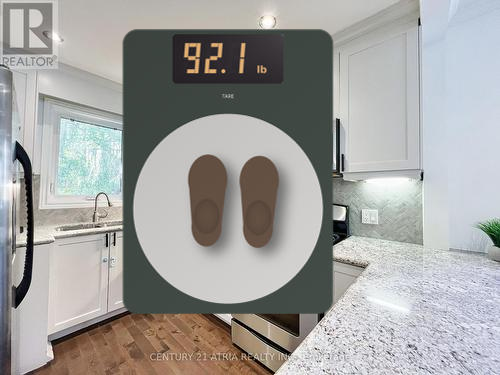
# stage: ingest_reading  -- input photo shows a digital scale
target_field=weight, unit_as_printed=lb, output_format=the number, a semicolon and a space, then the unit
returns 92.1; lb
